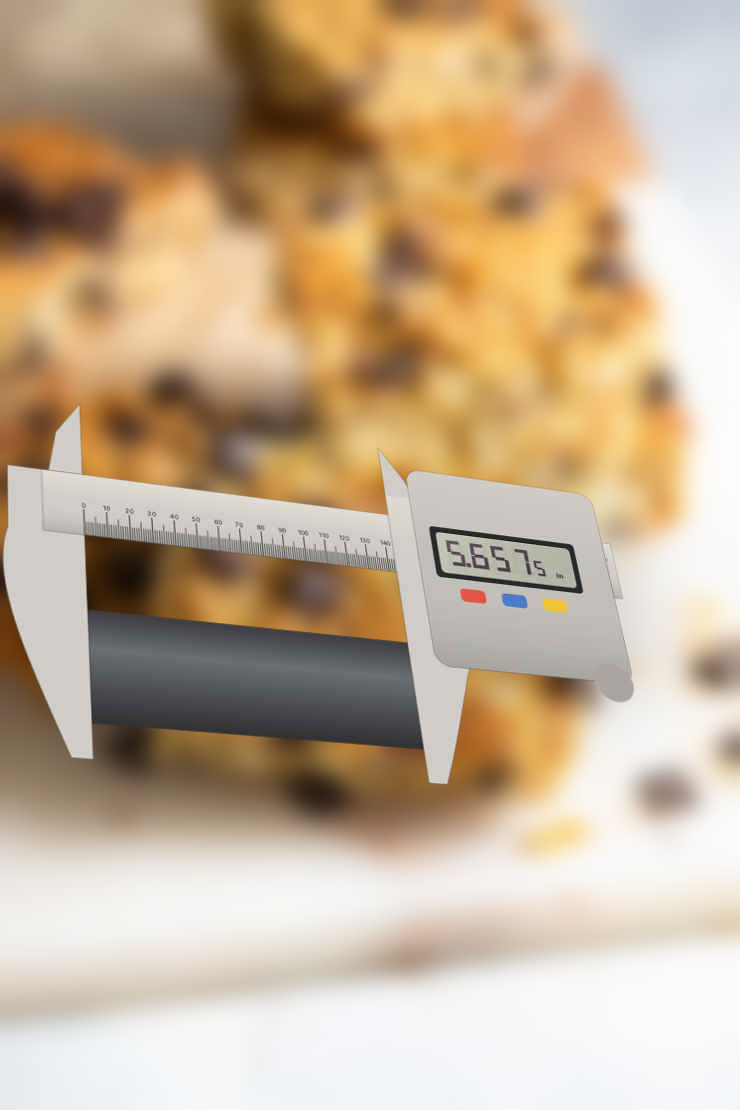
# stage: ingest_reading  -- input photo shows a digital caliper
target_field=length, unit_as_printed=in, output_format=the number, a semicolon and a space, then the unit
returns 5.6575; in
